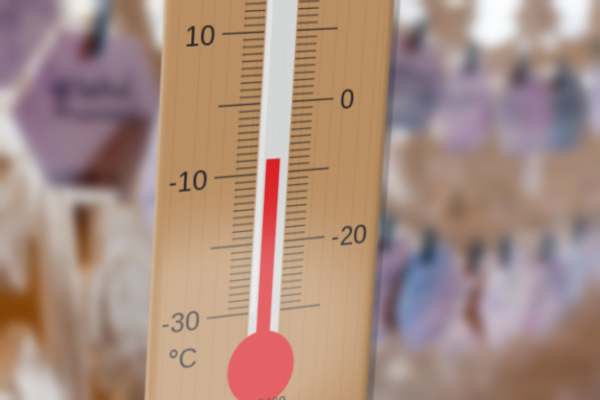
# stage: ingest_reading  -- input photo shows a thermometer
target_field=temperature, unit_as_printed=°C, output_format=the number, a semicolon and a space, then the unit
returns -8; °C
